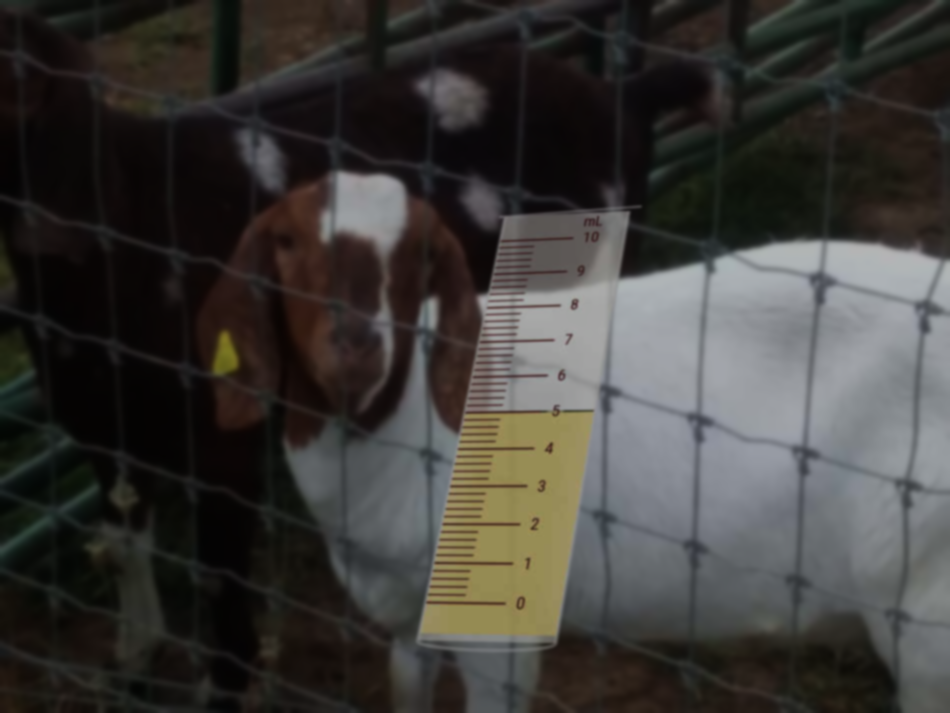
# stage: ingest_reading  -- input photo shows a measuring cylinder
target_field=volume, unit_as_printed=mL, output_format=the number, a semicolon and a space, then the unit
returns 5; mL
